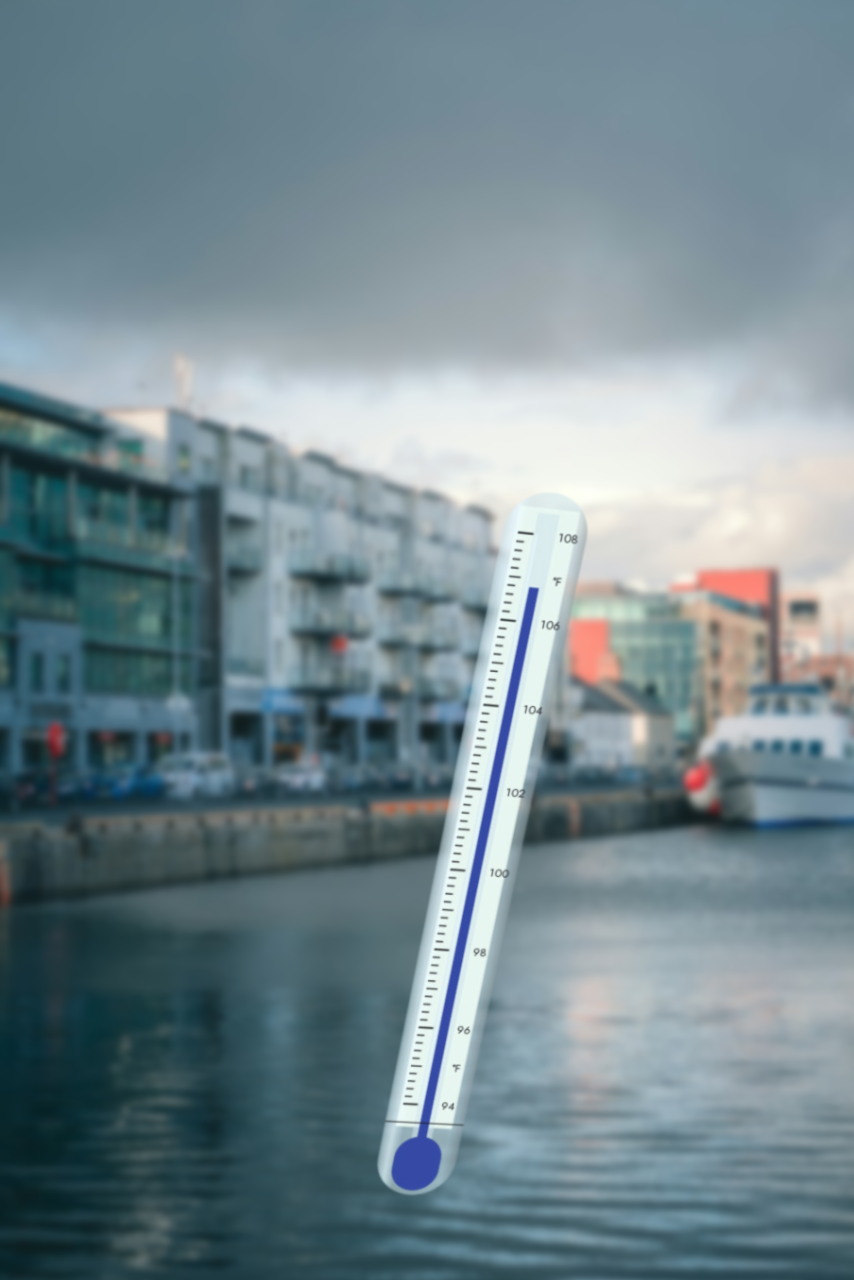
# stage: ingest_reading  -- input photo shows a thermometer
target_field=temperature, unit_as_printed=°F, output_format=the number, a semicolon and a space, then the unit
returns 106.8; °F
